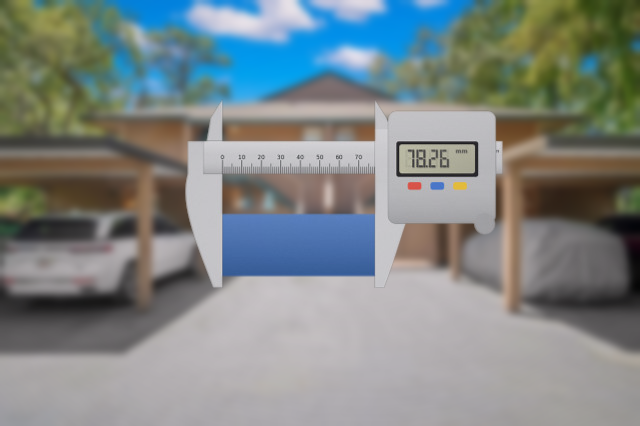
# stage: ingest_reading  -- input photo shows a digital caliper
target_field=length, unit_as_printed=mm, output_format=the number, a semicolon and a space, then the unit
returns 78.26; mm
